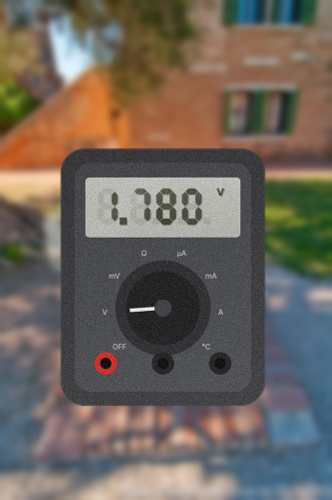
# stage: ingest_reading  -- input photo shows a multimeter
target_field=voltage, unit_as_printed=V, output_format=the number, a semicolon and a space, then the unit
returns 1.780; V
